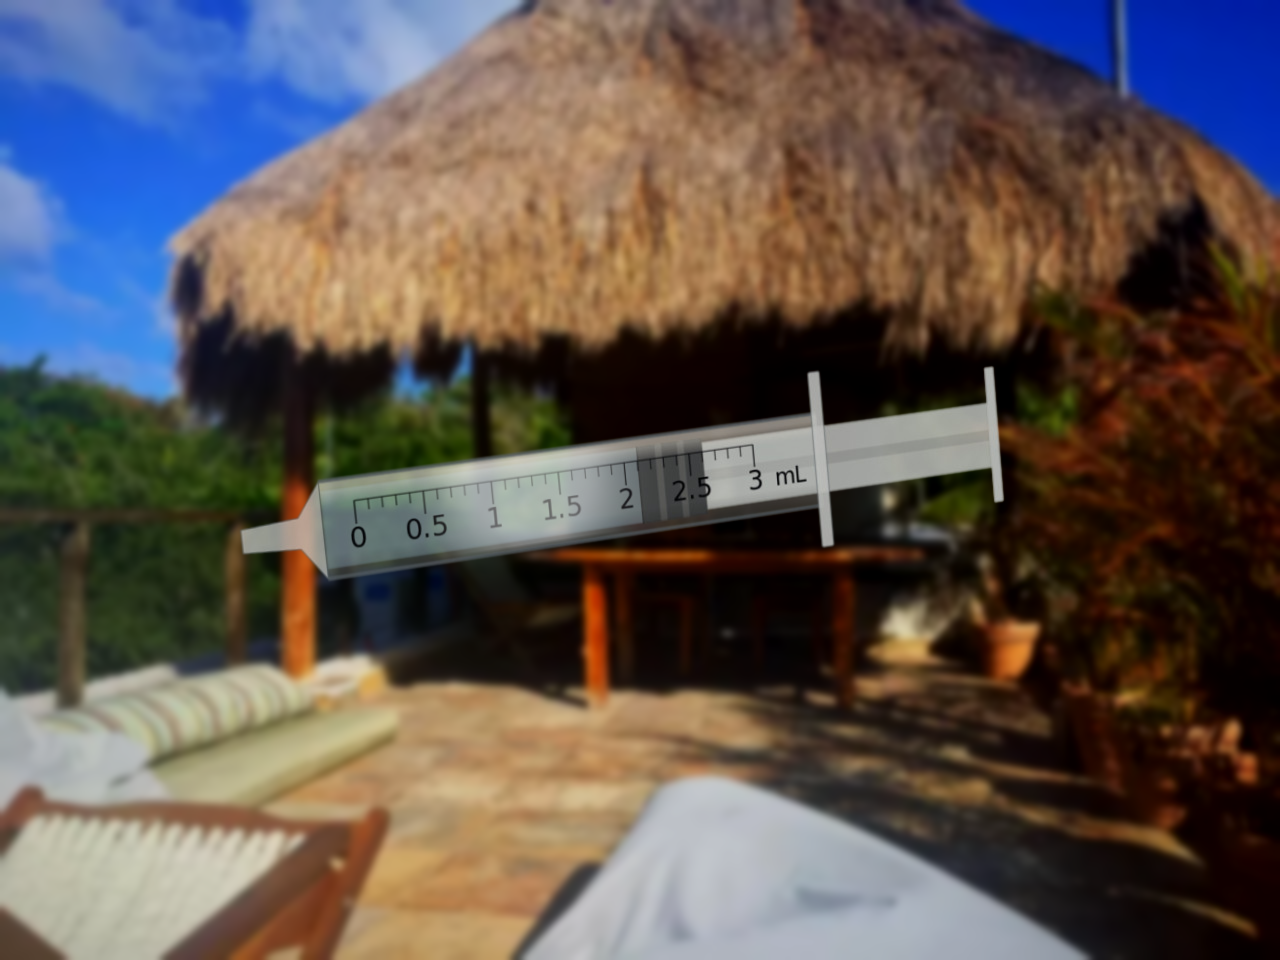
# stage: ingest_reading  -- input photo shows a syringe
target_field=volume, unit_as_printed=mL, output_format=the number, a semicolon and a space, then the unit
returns 2.1; mL
